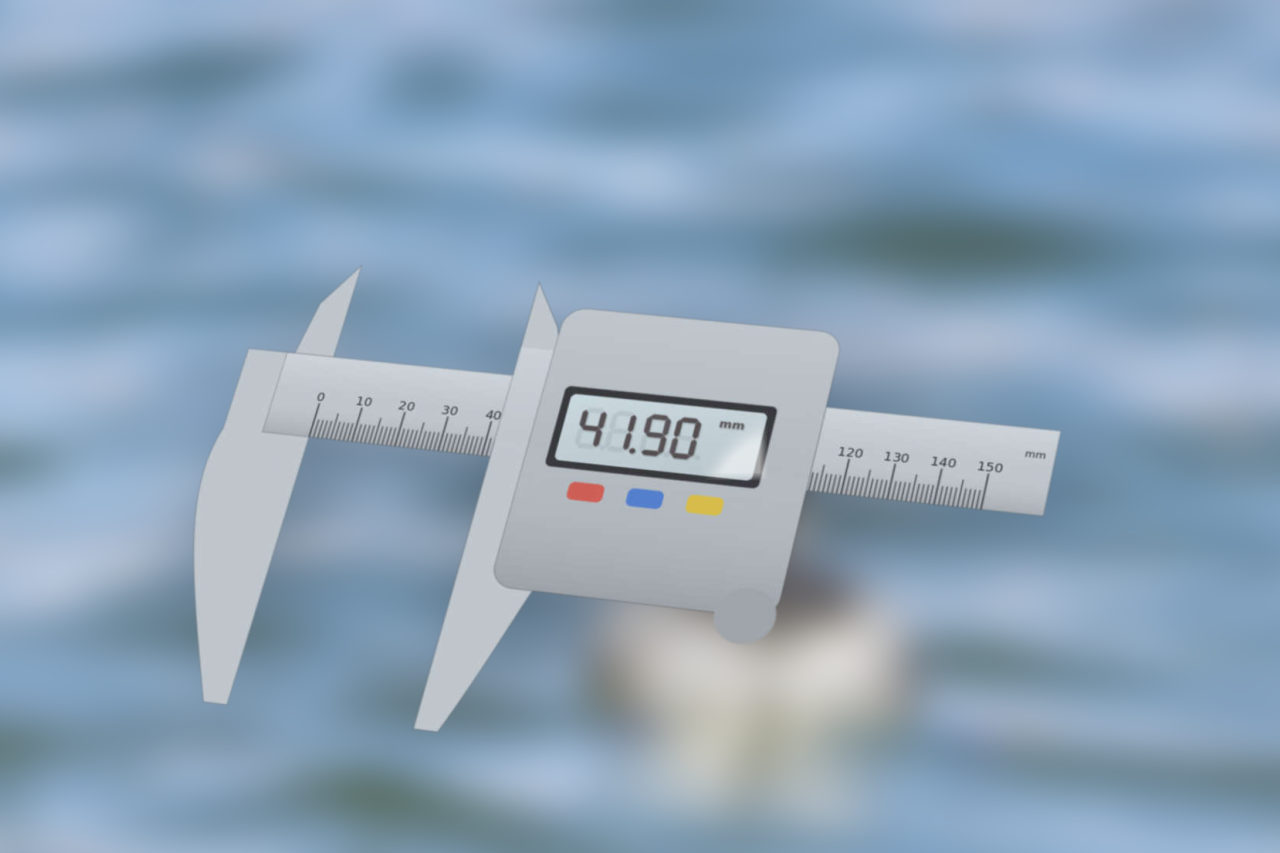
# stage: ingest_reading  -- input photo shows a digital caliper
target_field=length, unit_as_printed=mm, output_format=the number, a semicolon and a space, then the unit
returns 41.90; mm
